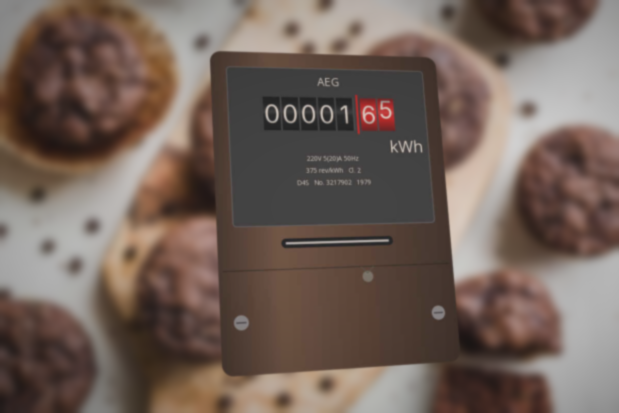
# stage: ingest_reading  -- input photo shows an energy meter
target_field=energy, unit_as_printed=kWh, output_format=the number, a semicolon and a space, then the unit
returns 1.65; kWh
